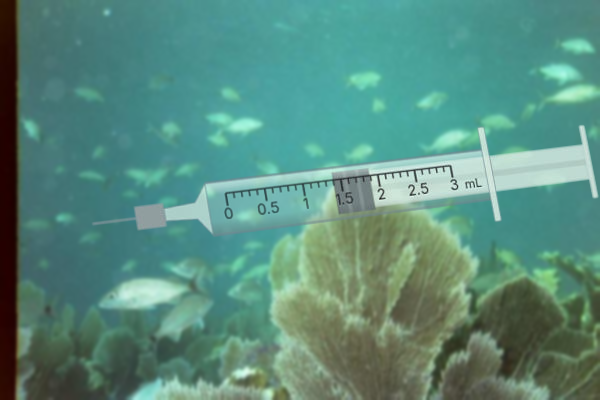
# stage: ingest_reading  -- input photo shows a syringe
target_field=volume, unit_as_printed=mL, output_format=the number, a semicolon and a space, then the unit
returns 1.4; mL
